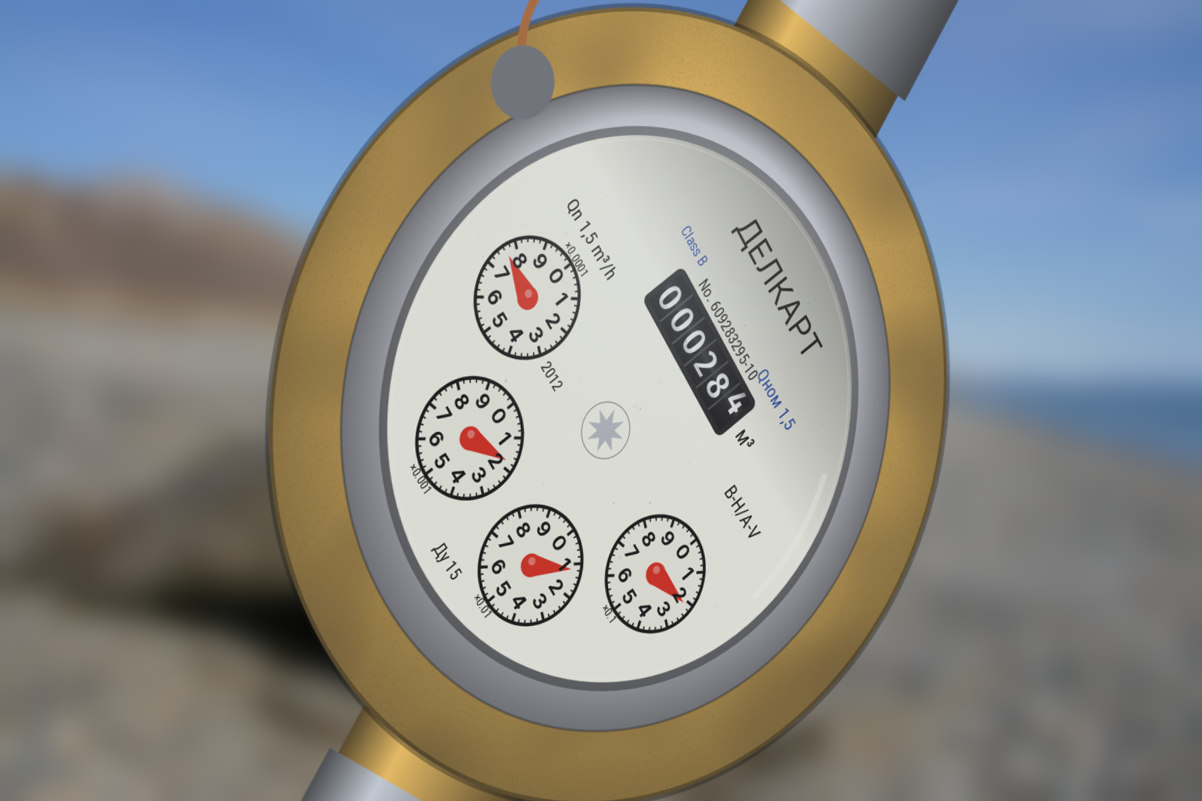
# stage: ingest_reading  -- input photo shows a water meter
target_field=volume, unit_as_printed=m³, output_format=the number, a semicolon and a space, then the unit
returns 284.2117; m³
